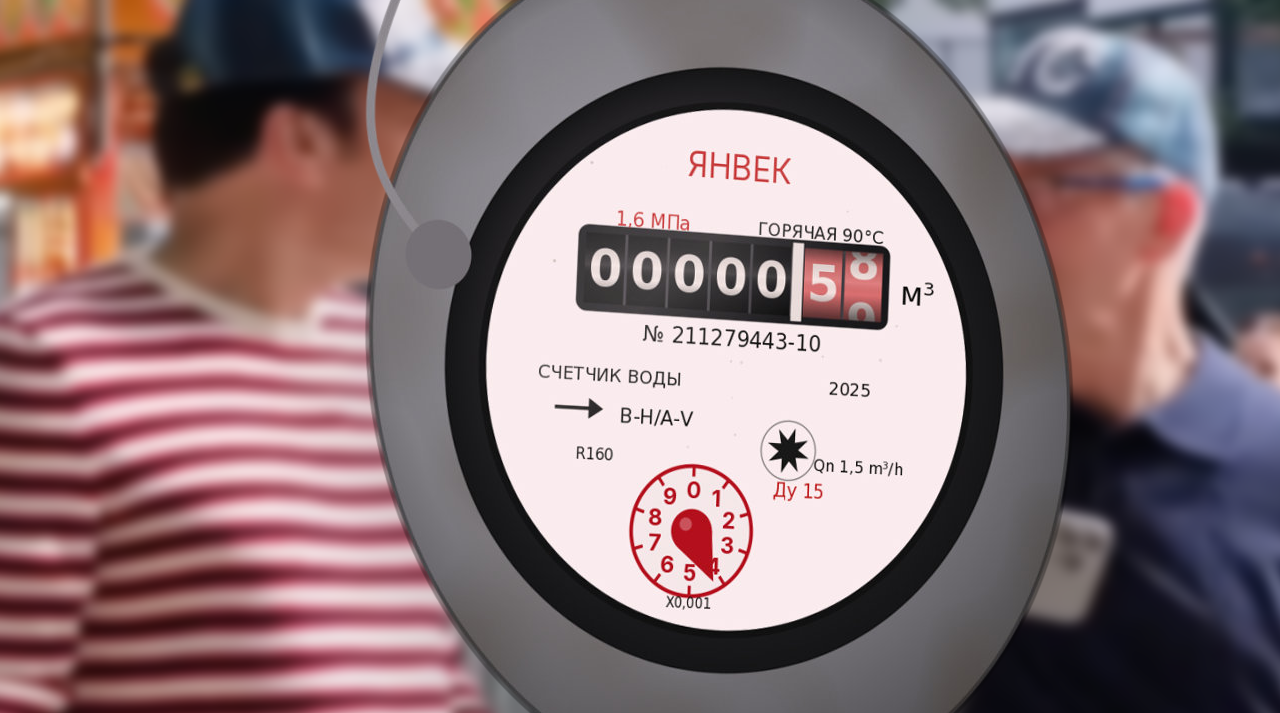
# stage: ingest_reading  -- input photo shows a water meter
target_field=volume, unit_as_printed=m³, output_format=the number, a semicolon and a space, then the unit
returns 0.584; m³
